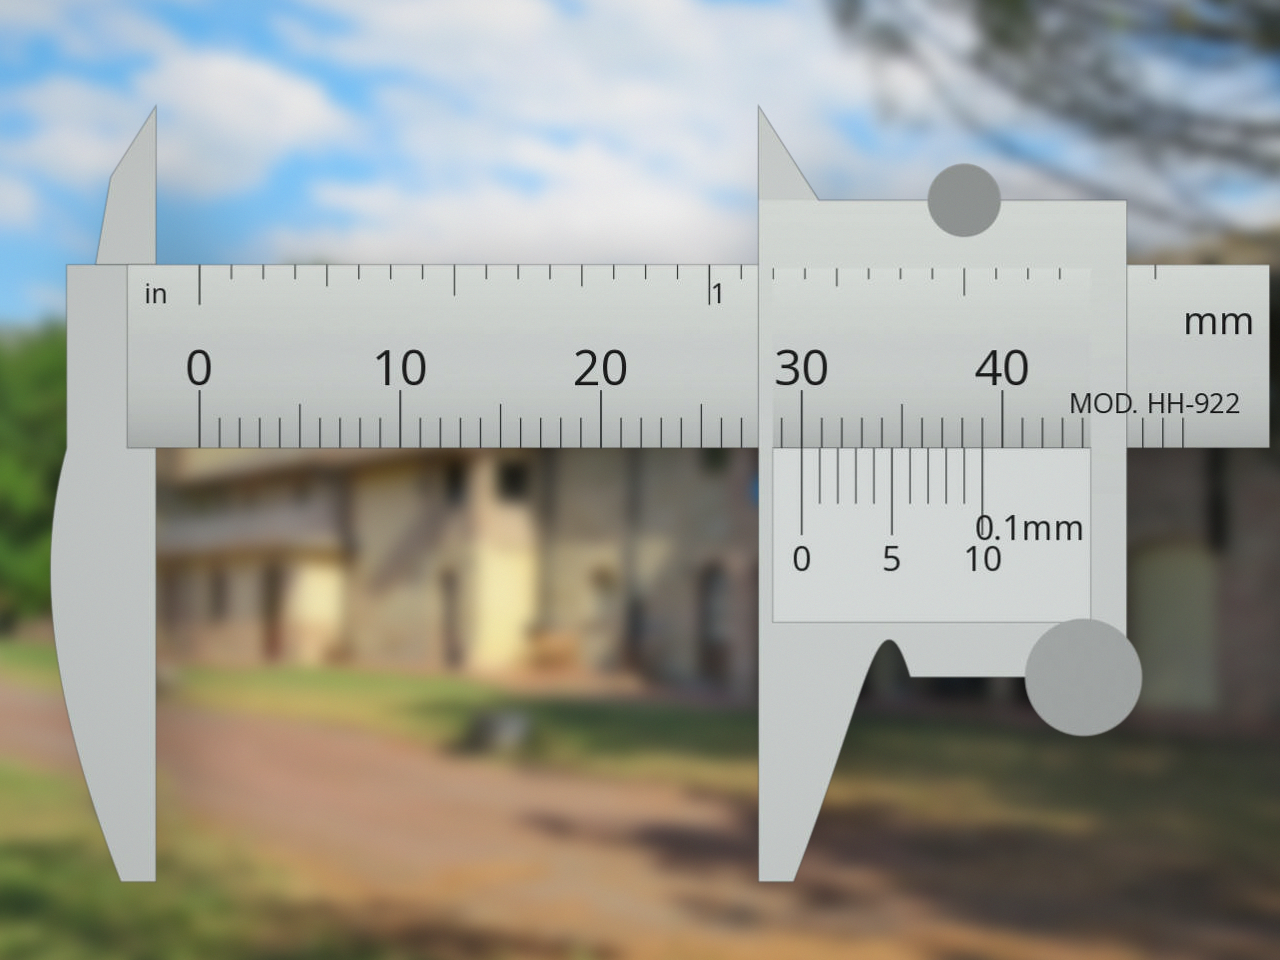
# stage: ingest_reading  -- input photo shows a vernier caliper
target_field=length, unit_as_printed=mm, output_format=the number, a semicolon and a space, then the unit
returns 30.0; mm
